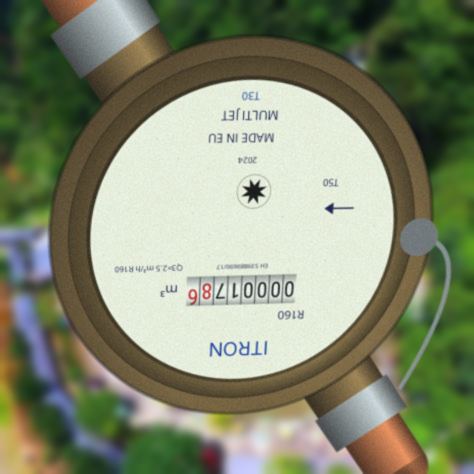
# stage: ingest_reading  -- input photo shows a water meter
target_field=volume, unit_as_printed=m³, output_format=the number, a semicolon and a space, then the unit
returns 17.86; m³
